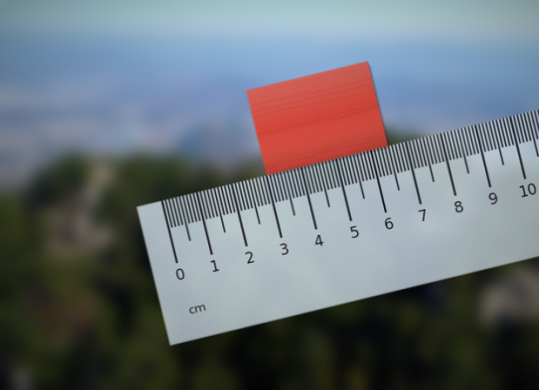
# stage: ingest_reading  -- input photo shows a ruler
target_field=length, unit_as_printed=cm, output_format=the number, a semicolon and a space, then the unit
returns 3.5; cm
